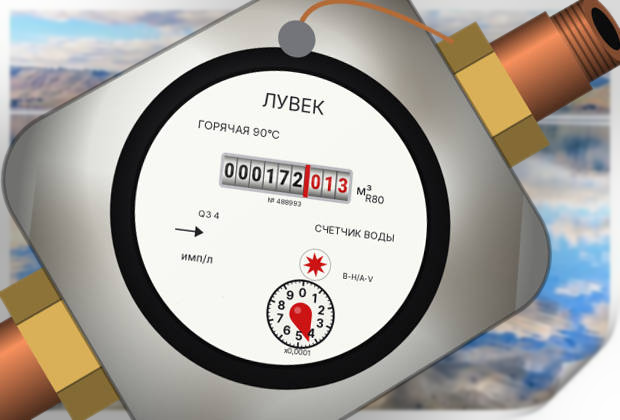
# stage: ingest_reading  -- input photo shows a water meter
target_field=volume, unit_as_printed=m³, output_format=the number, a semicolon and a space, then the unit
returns 172.0134; m³
